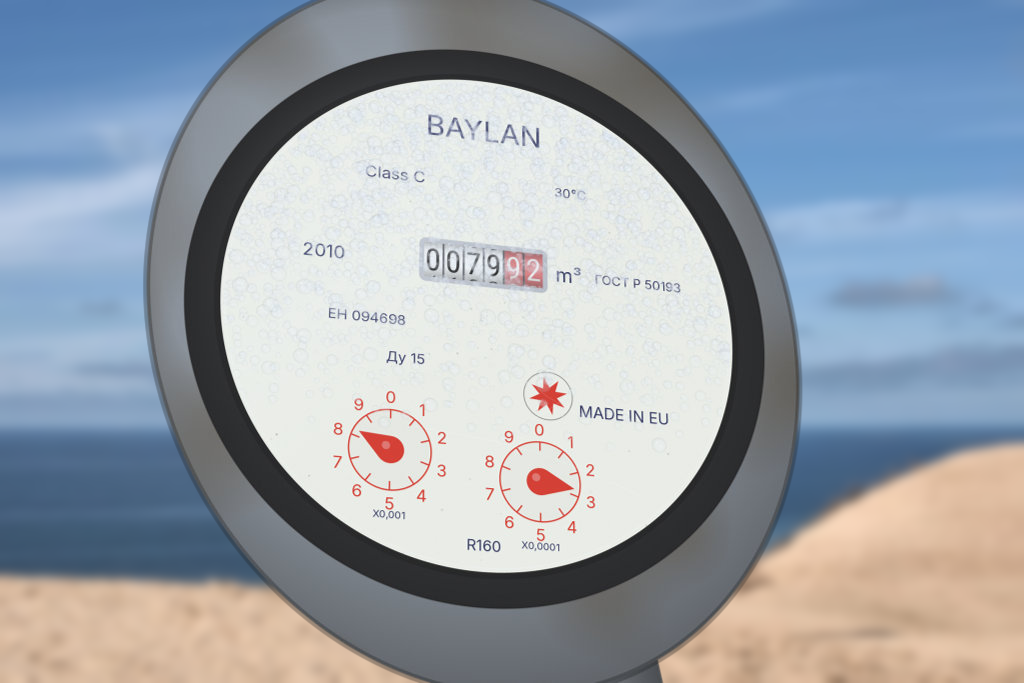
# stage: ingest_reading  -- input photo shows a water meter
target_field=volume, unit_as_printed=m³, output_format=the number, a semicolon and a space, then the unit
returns 79.9282; m³
